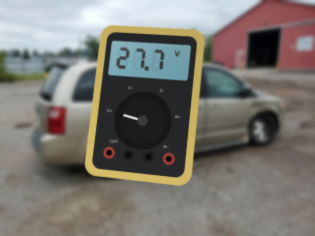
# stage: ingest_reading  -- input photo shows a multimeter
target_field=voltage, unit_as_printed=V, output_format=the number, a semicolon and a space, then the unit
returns 27.7; V
